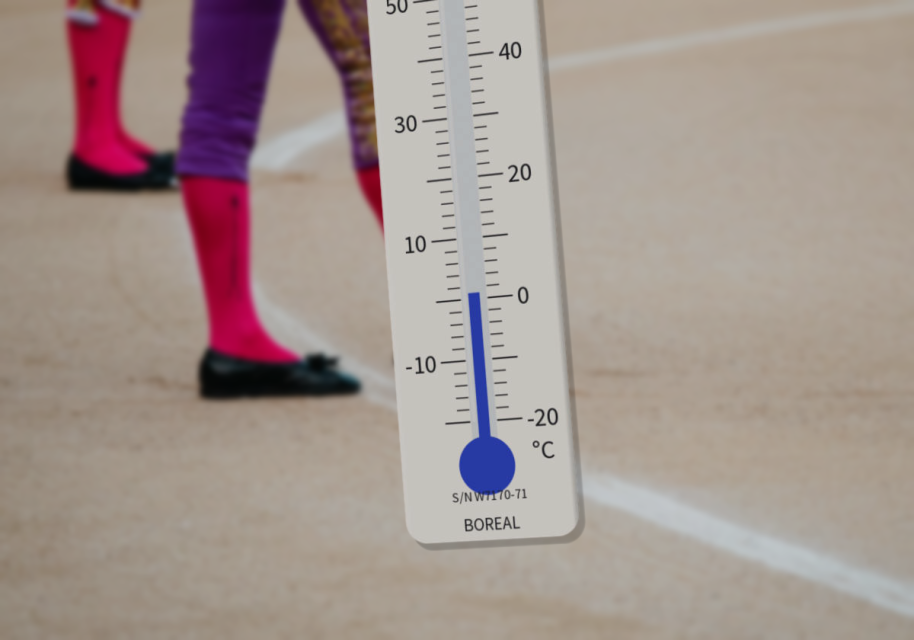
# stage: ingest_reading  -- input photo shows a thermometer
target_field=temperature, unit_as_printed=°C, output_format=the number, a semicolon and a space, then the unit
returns 1; °C
